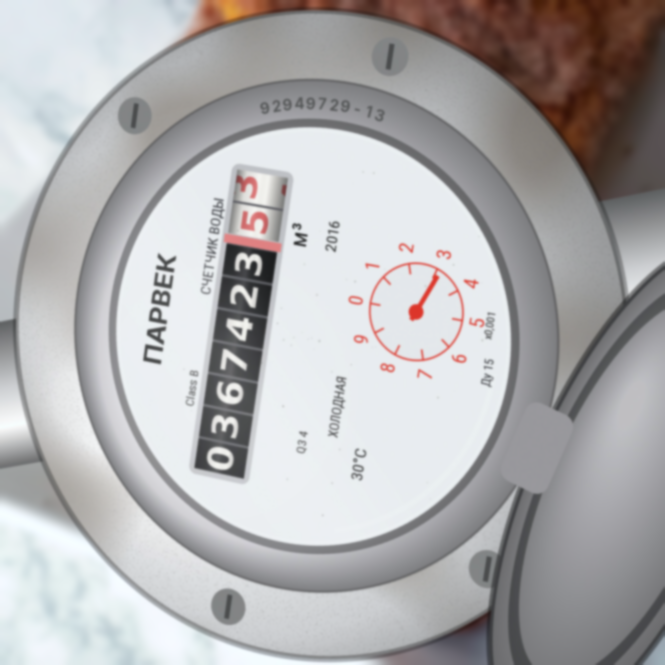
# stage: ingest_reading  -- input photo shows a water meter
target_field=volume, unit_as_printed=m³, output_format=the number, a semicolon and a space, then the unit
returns 367423.533; m³
